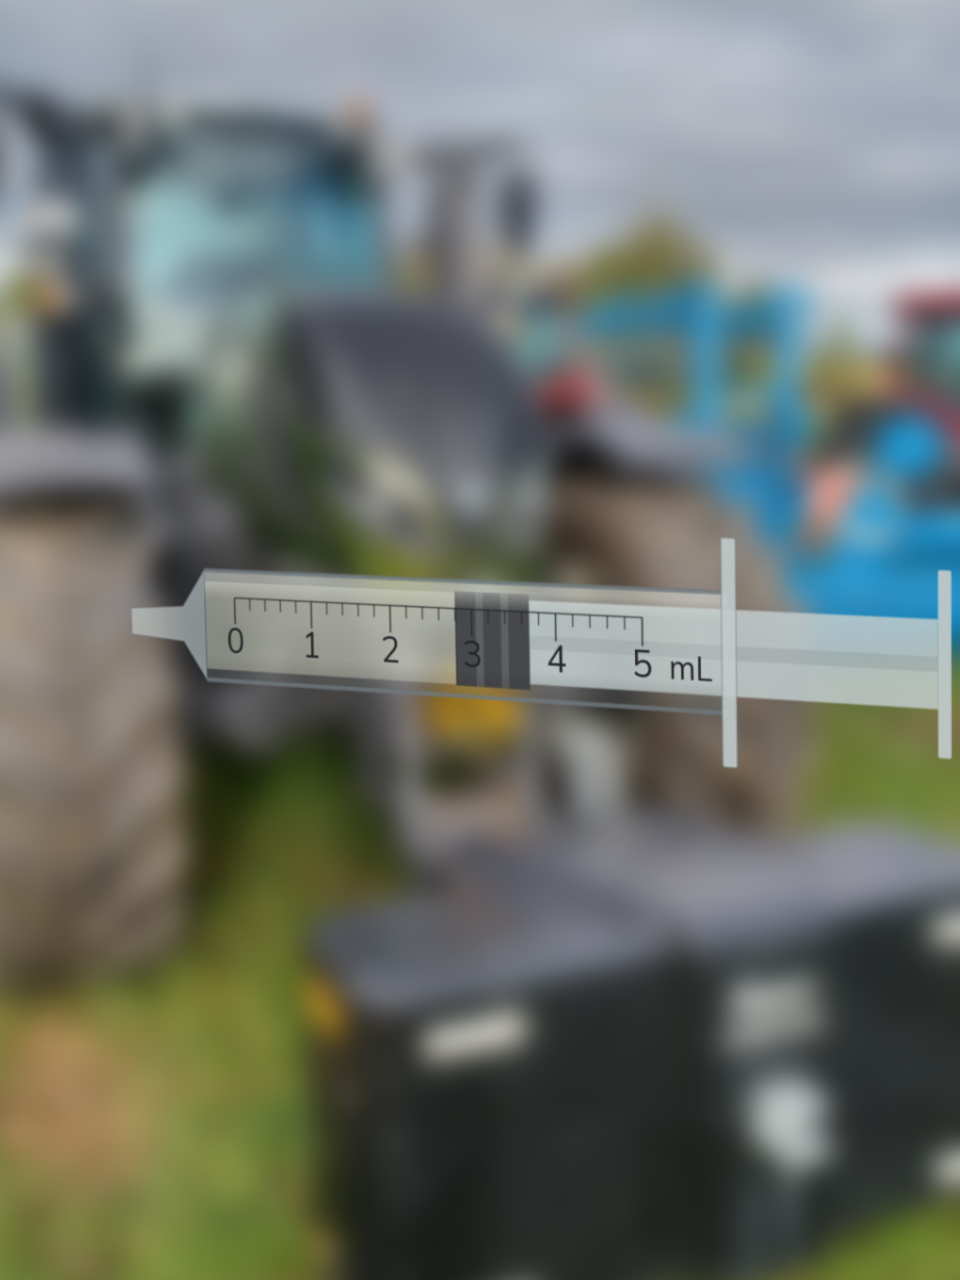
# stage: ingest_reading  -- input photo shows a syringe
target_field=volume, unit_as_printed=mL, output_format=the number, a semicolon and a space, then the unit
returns 2.8; mL
